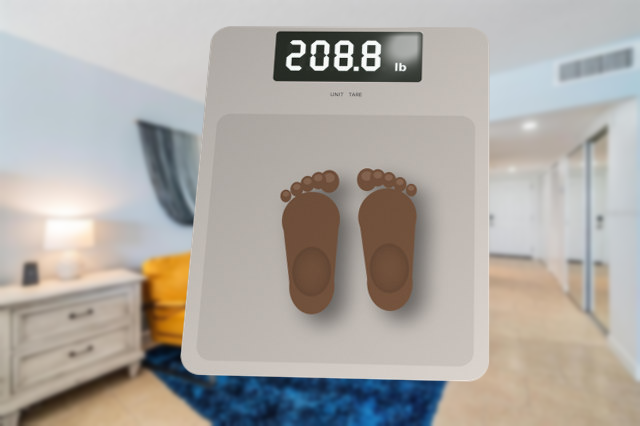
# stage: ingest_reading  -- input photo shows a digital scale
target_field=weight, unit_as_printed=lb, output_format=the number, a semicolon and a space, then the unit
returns 208.8; lb
